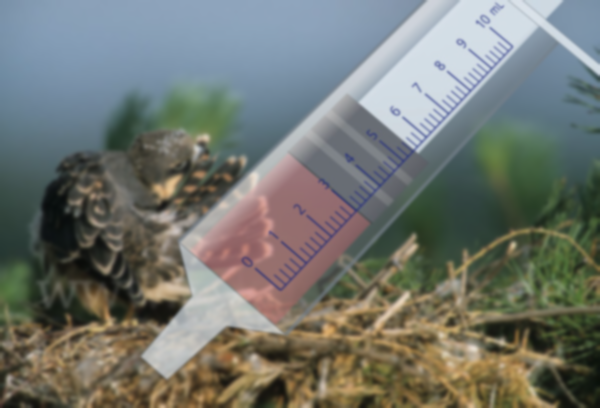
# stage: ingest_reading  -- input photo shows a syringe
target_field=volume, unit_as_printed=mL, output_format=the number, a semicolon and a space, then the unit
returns 3; mL
